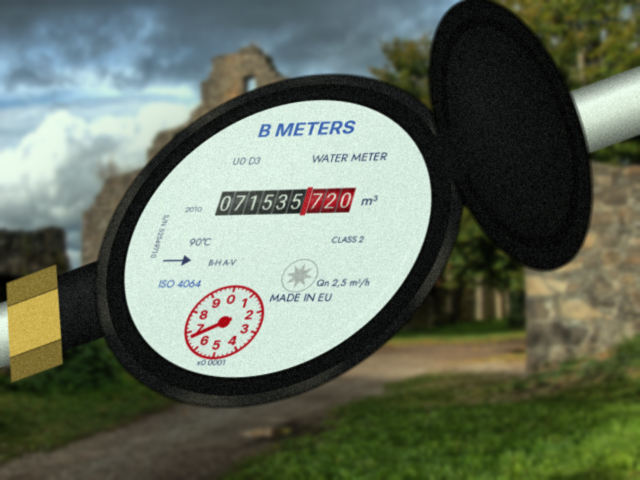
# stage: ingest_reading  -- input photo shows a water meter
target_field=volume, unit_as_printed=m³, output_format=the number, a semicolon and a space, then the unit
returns 71535.7206; m³
